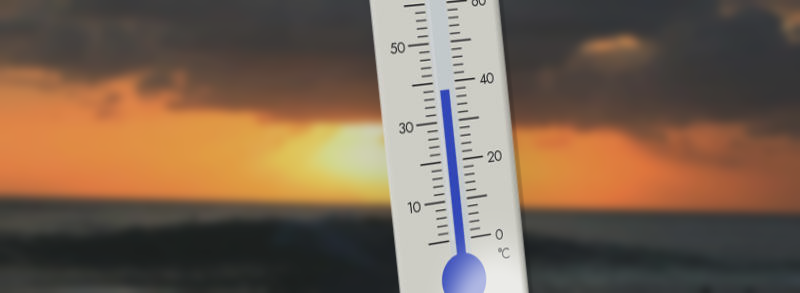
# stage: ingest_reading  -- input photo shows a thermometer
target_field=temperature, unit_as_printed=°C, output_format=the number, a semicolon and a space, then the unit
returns 38; °C
